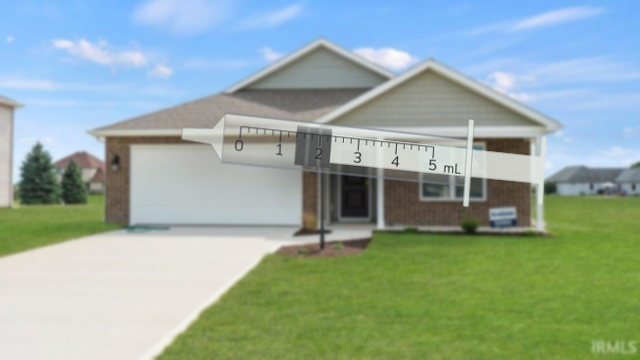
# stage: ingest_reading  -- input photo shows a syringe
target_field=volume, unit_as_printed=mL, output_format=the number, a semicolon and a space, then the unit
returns 1.4; mL
